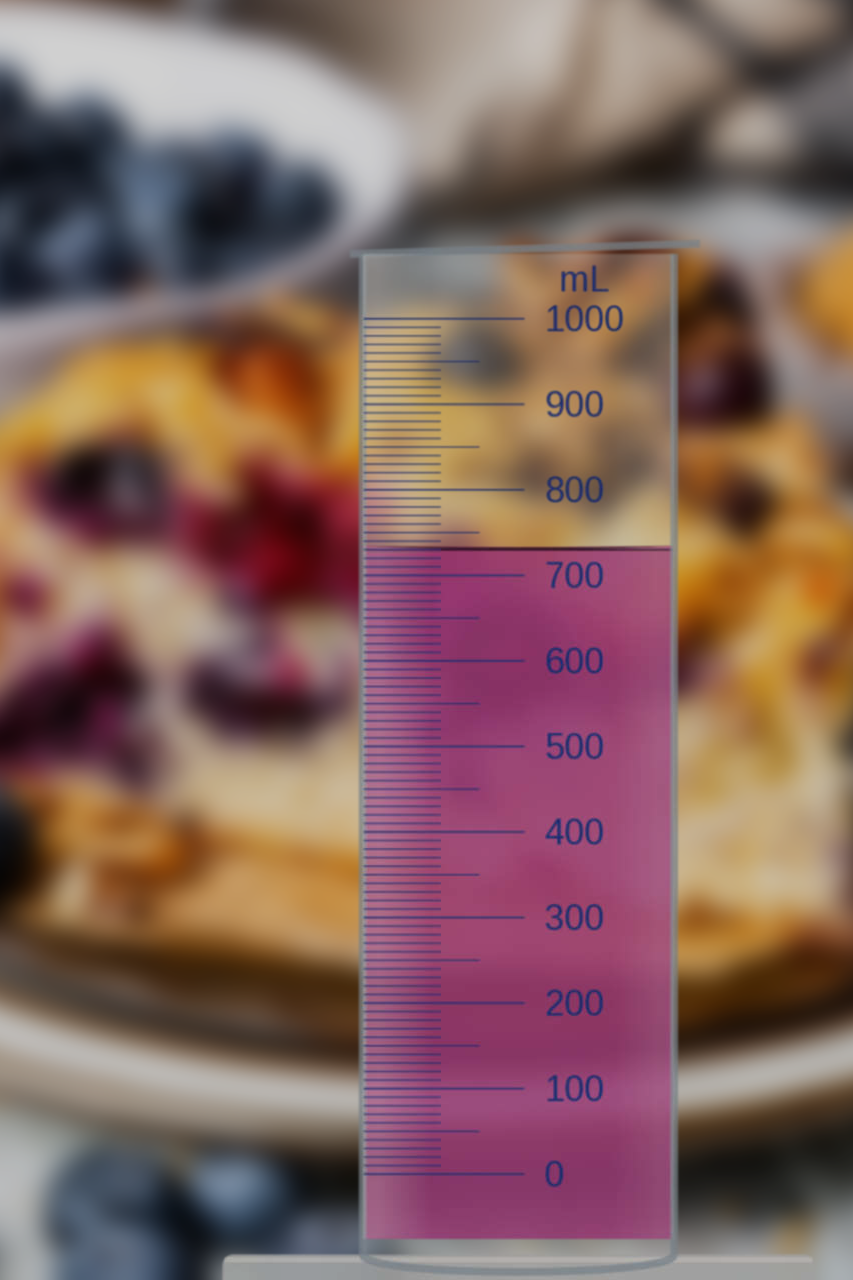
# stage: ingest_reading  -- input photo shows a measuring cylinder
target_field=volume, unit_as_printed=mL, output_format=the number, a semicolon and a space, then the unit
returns 730; mL
